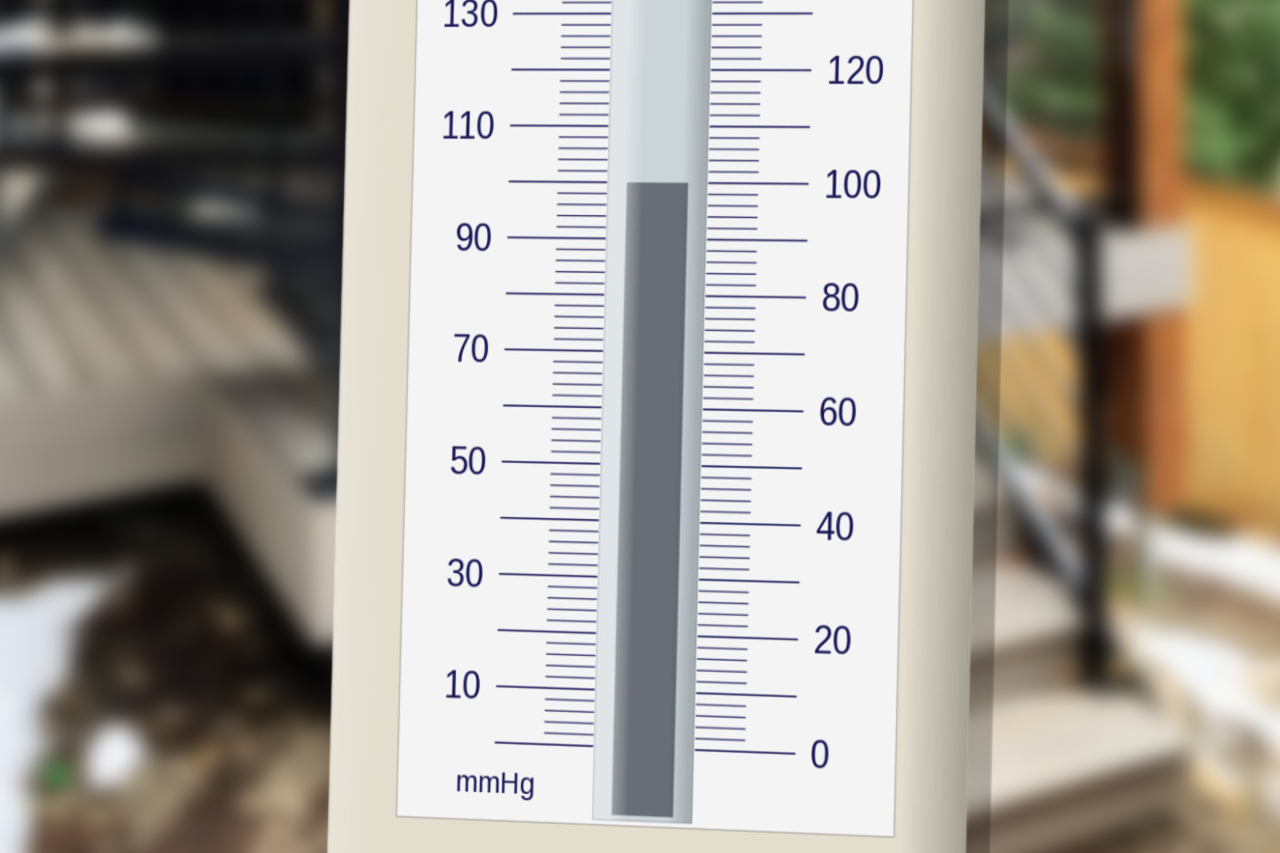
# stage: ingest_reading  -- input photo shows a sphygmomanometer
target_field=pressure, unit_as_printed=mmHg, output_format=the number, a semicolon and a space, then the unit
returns 100; mmHg
